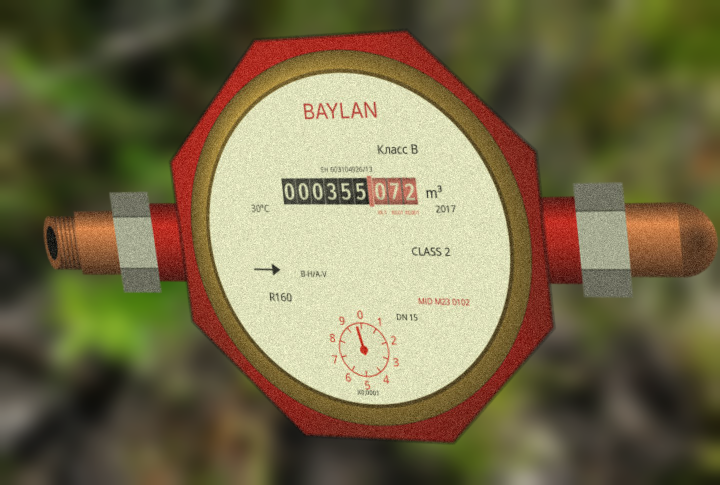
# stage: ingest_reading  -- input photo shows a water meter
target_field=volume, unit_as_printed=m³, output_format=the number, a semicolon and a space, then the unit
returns 355.0719; m³
